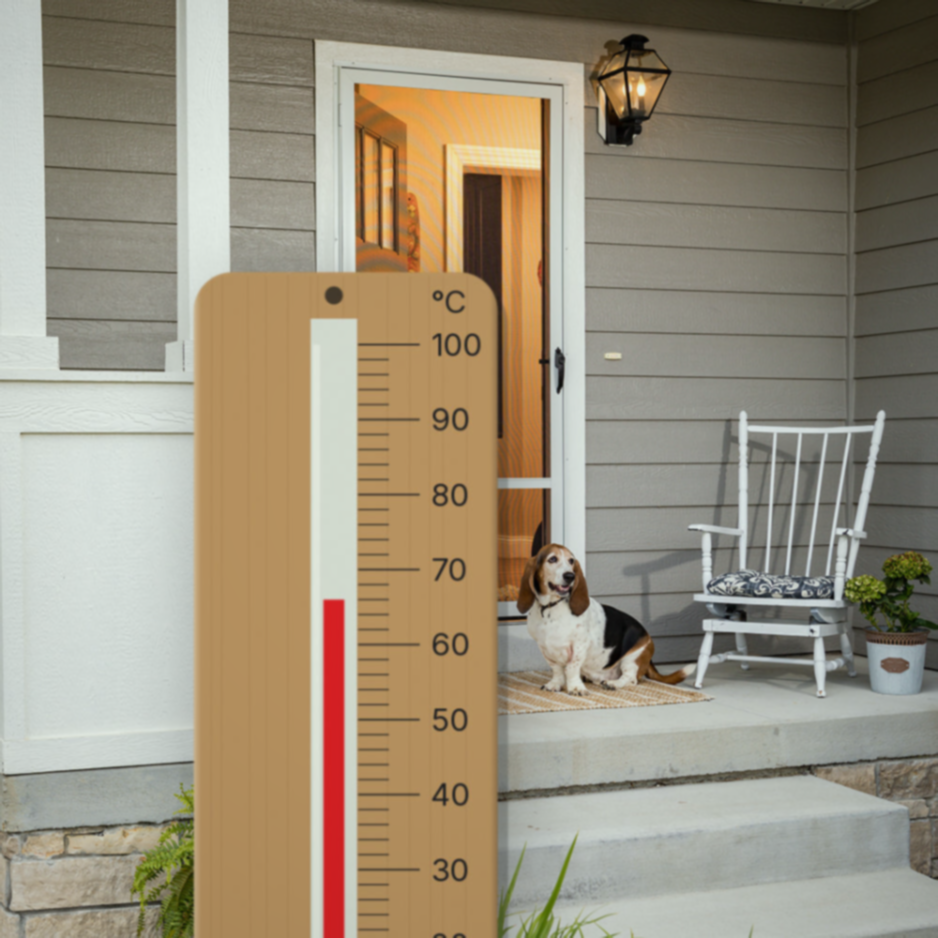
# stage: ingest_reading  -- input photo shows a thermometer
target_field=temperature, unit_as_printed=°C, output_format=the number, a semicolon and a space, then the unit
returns 66; °C
